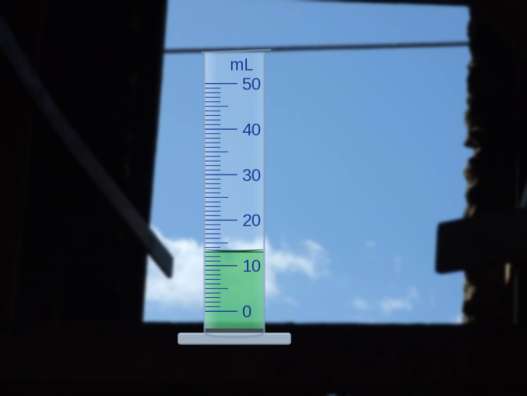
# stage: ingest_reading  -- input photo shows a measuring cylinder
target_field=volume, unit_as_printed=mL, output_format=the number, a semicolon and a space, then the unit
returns 13; mL
